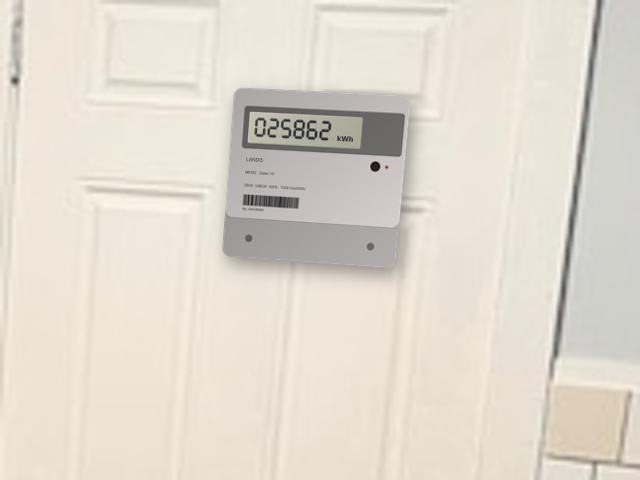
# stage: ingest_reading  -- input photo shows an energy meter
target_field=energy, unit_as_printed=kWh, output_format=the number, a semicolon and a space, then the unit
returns 25862; kWh
